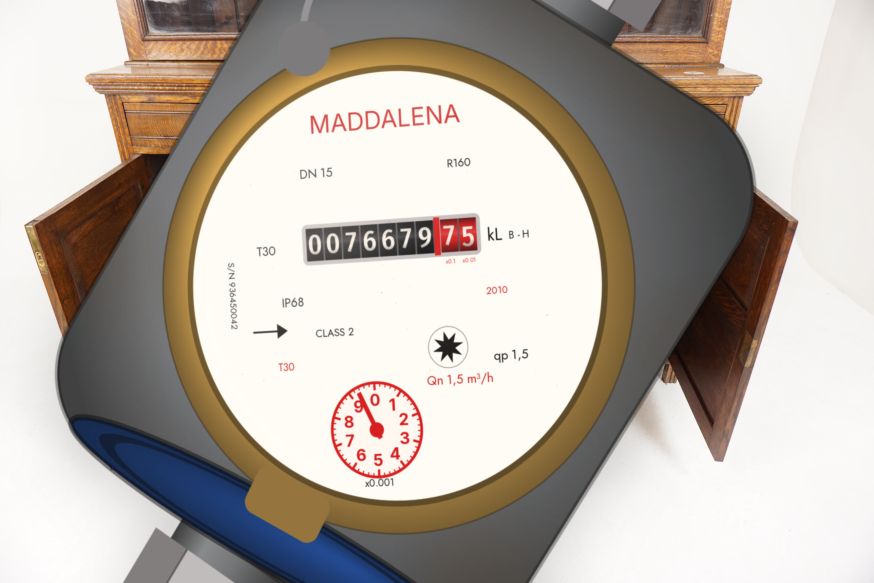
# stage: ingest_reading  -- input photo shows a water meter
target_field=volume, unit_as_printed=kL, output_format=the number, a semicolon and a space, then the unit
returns 76679.749; kL
